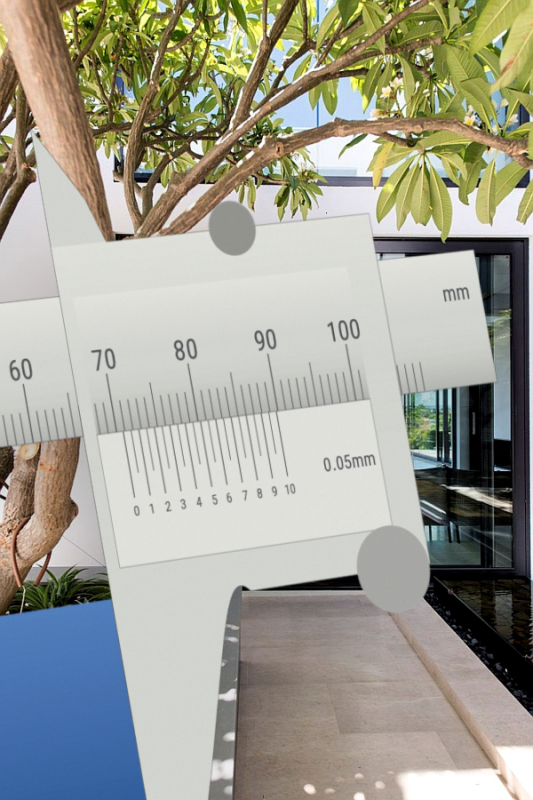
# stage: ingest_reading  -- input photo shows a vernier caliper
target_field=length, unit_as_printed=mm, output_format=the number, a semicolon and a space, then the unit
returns 70.8; mm
